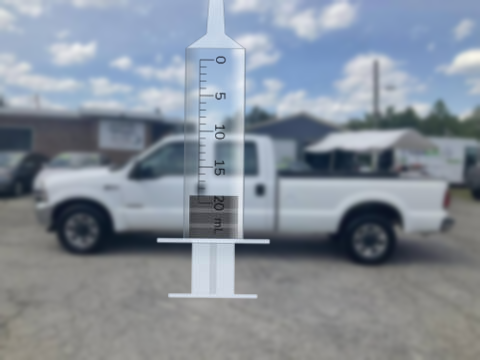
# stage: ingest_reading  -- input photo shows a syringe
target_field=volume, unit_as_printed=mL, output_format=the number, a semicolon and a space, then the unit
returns 19; mL
